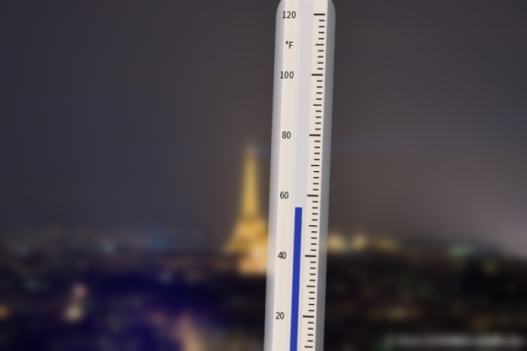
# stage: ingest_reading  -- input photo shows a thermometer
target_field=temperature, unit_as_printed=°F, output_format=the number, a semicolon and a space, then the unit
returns 56; °F
